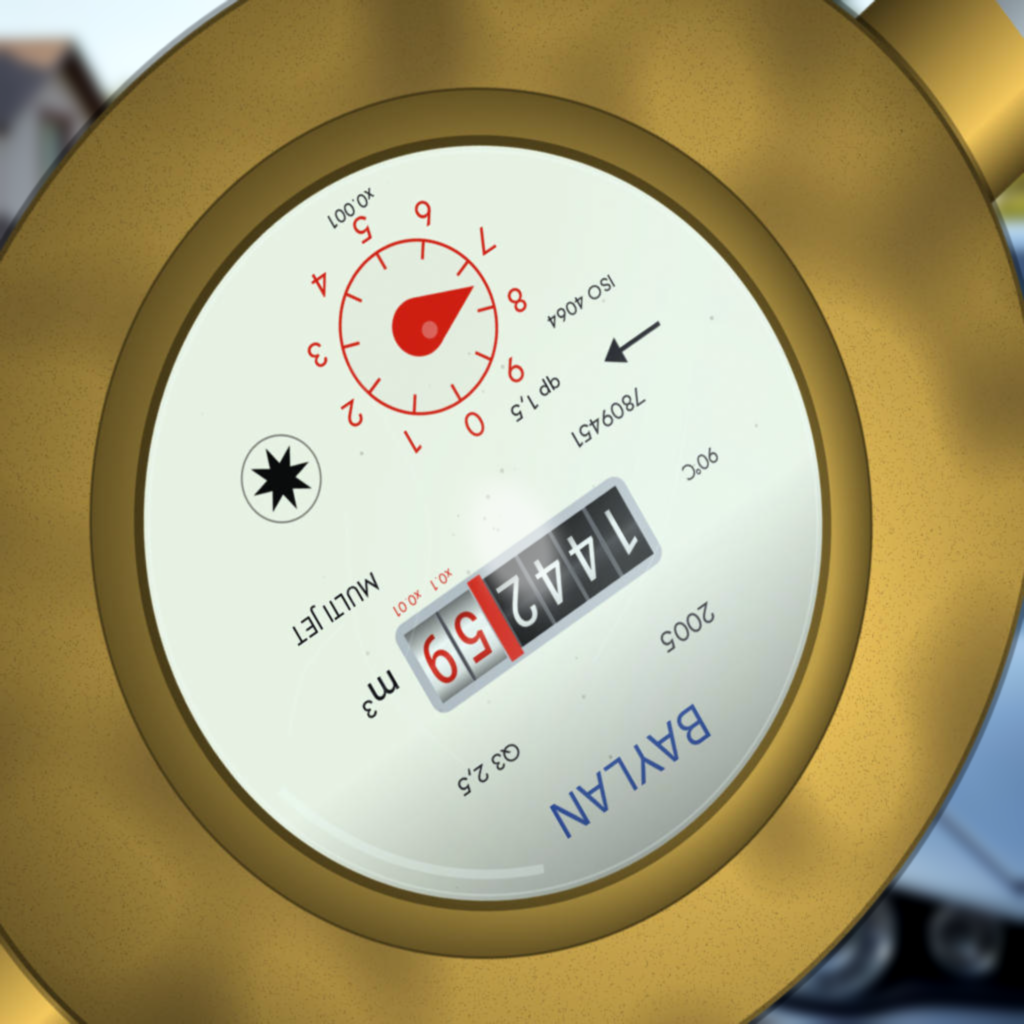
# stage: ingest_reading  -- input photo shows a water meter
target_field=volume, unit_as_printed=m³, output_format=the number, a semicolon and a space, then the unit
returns 1442.597; m³
